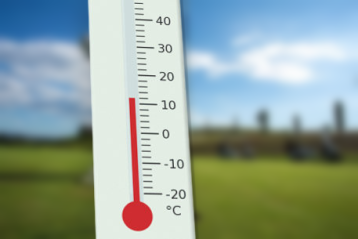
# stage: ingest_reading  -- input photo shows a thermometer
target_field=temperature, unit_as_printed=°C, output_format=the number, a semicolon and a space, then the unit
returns 12; °C
